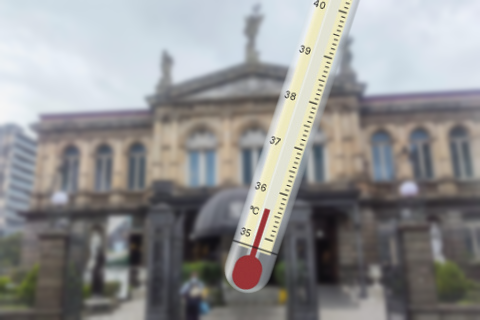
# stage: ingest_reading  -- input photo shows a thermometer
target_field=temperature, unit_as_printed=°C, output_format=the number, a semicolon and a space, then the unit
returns 35.6; °C
